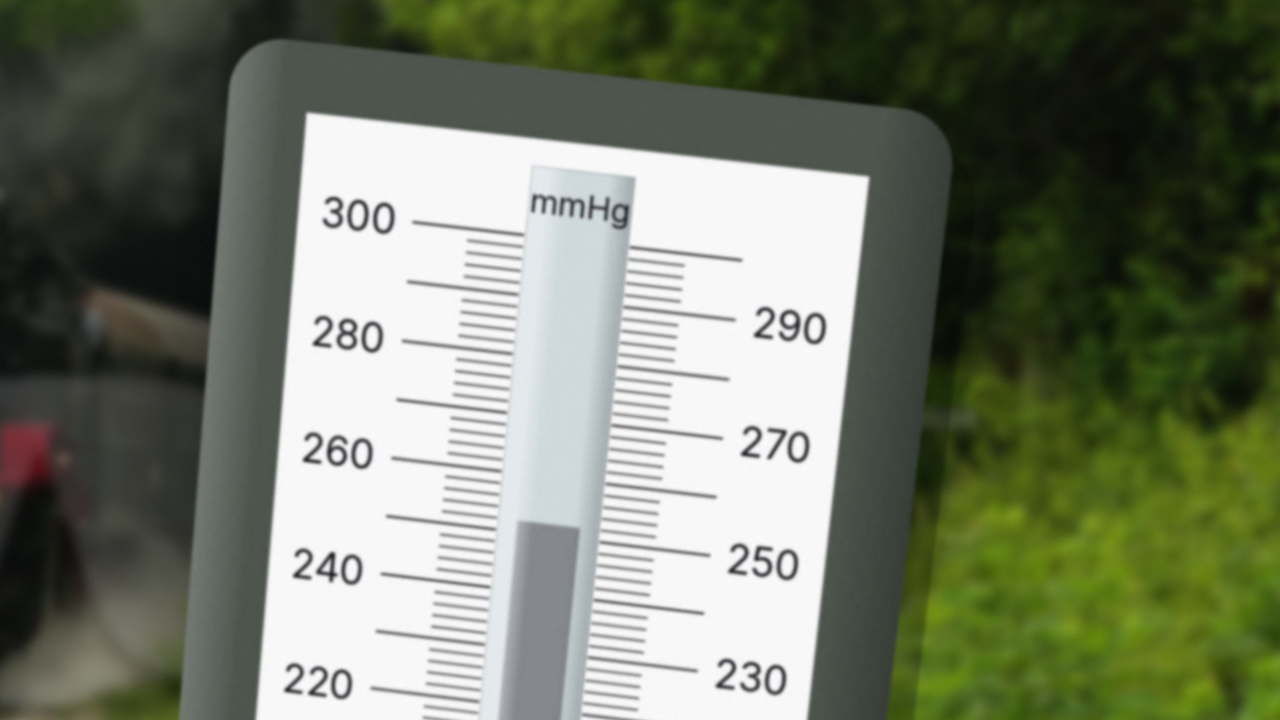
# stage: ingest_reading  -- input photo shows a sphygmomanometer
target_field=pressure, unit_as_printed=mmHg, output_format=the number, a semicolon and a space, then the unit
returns 252; mmHg
